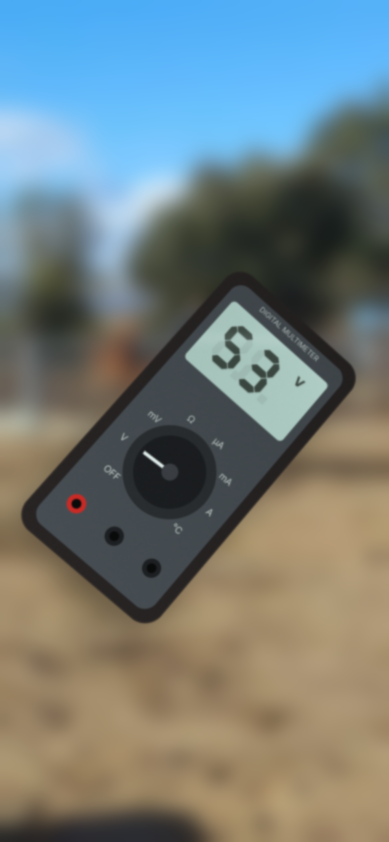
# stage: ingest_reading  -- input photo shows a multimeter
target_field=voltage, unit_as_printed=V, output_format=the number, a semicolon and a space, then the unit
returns 53; V
